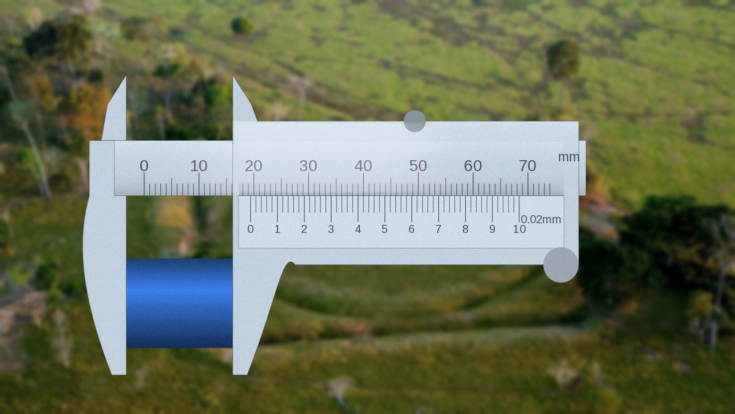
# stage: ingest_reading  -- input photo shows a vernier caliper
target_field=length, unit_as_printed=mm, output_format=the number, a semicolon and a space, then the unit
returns 19.4; mm
